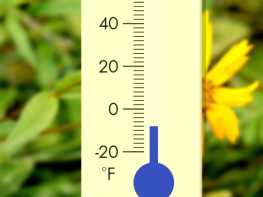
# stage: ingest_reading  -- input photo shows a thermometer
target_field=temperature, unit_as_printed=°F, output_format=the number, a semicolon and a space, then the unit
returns -8; °F
